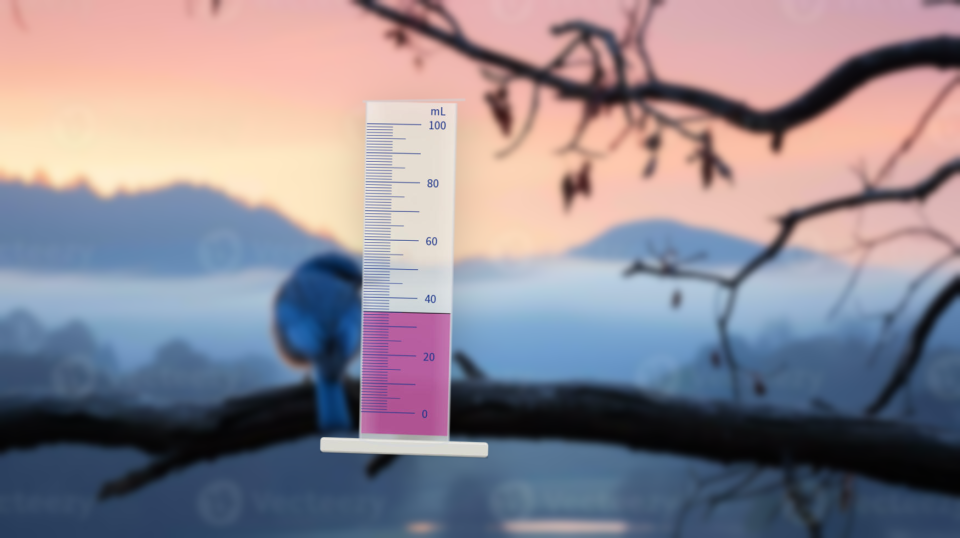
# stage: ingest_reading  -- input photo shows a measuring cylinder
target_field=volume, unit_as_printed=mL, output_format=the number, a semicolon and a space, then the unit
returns 35; mL
